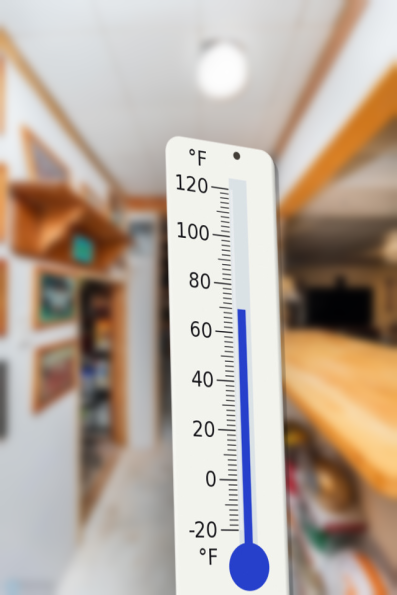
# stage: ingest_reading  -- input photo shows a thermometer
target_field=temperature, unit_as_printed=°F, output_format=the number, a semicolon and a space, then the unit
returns 70; °F
